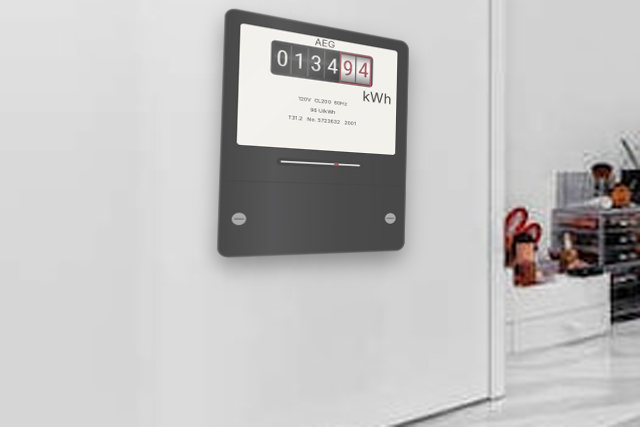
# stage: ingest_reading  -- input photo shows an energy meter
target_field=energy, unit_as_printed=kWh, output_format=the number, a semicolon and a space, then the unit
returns 134.94; kWh
